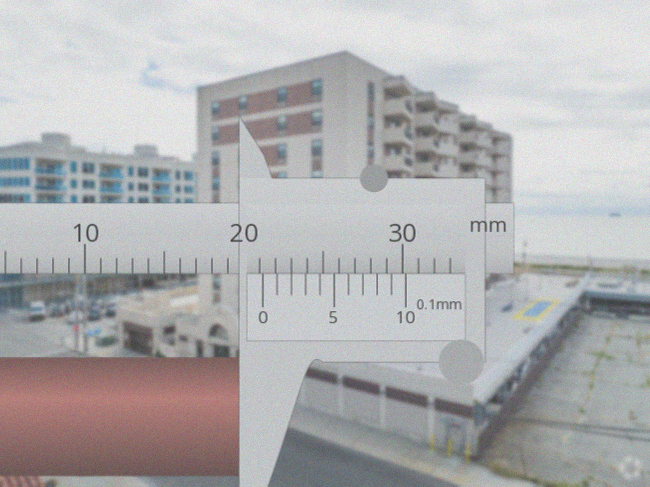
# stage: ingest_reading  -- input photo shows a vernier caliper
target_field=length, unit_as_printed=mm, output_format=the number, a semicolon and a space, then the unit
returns 21.2; mm
